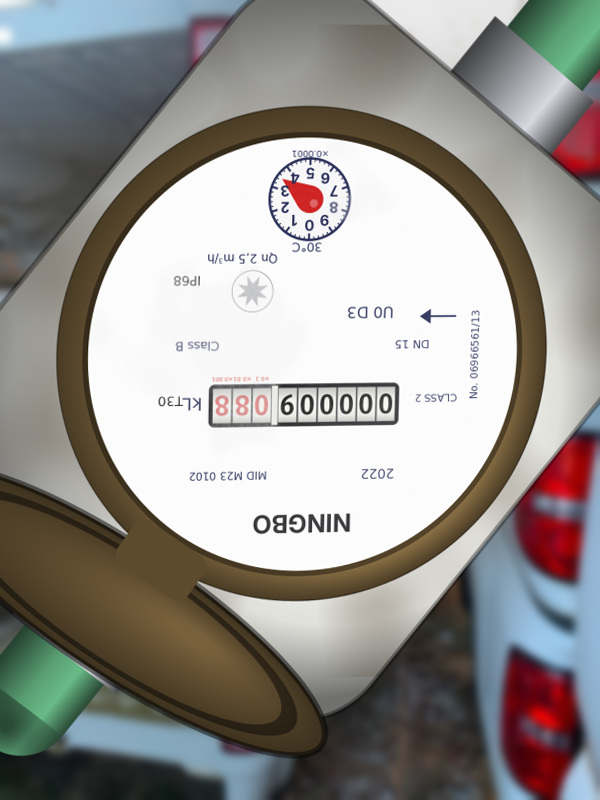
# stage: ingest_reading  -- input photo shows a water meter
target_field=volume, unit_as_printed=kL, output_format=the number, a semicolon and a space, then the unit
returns 9.0883; kL
